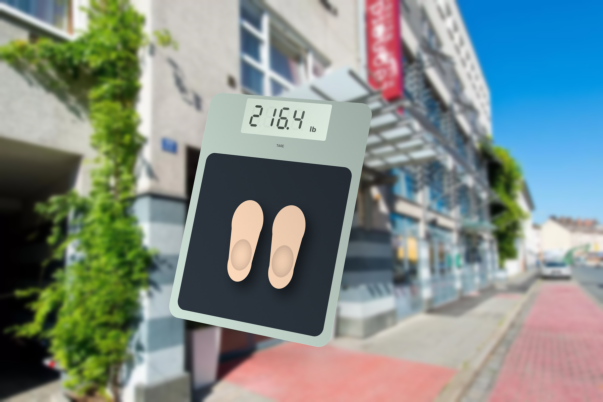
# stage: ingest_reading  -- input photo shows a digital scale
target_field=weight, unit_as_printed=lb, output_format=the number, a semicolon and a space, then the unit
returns 216.4; lb
